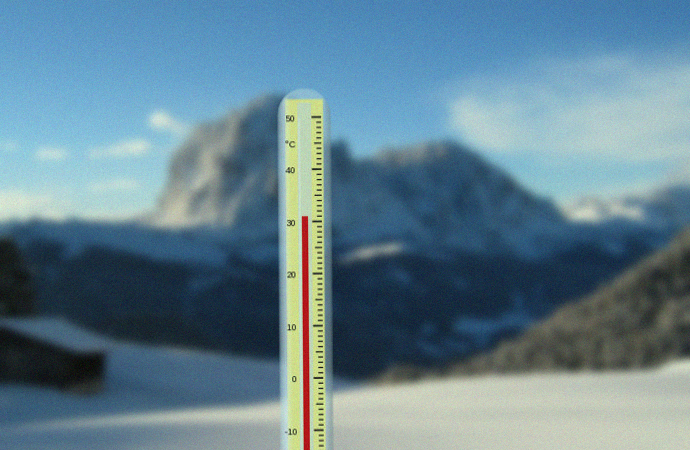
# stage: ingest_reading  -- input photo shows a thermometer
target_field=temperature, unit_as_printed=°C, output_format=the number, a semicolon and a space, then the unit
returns 31; °C
